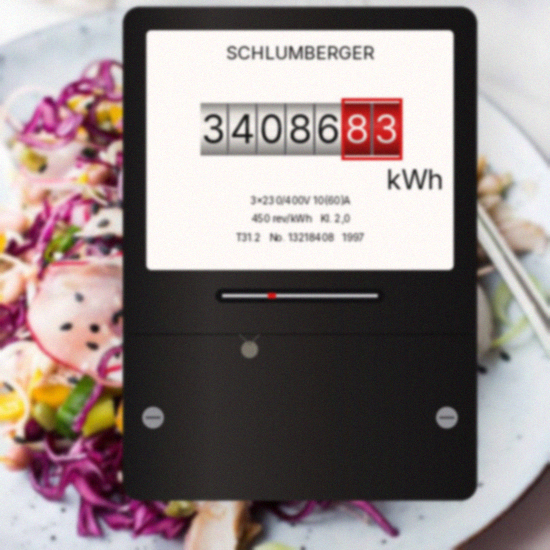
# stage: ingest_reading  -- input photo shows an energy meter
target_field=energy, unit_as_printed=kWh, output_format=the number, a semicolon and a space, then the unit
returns 34086.83; kWh
